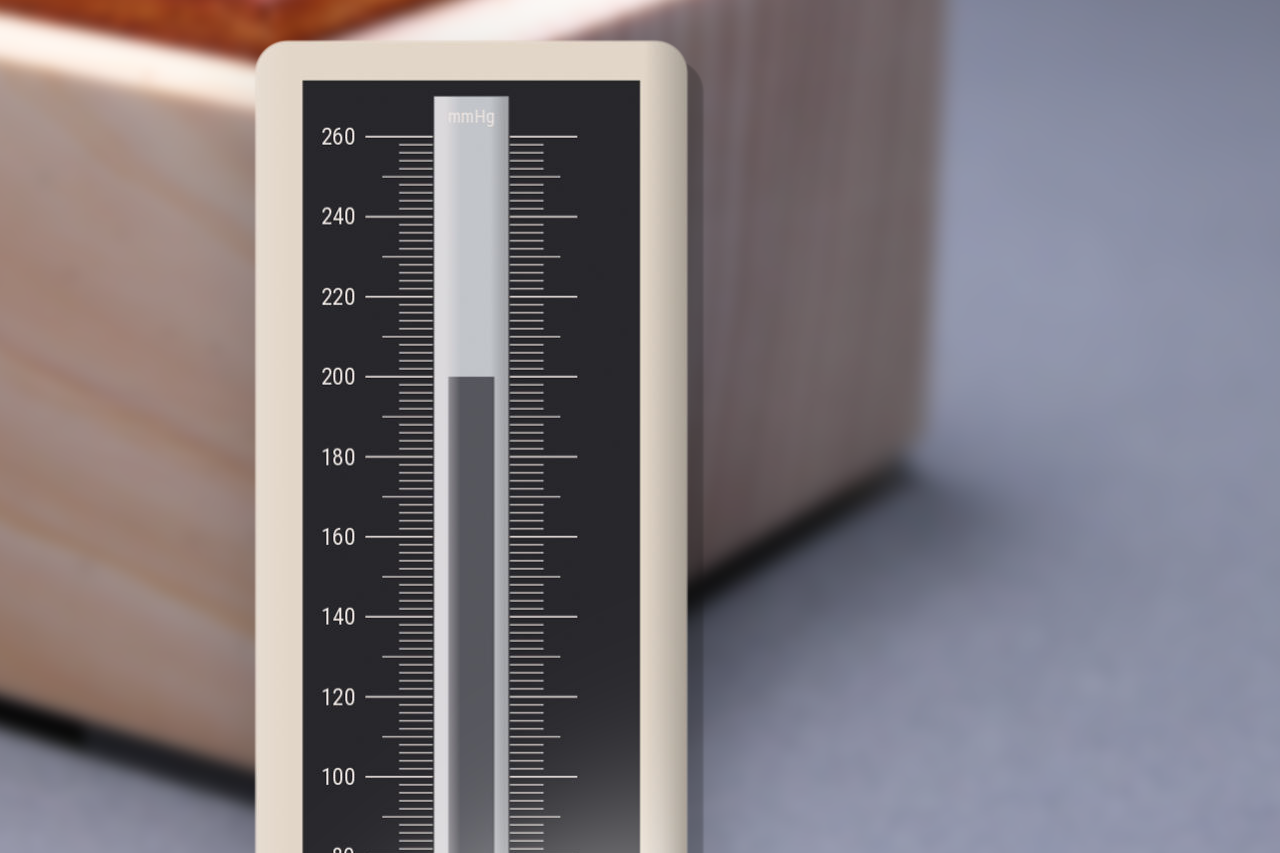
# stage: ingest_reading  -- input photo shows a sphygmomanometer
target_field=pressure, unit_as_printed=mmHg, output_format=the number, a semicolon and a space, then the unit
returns 200; mmHg
